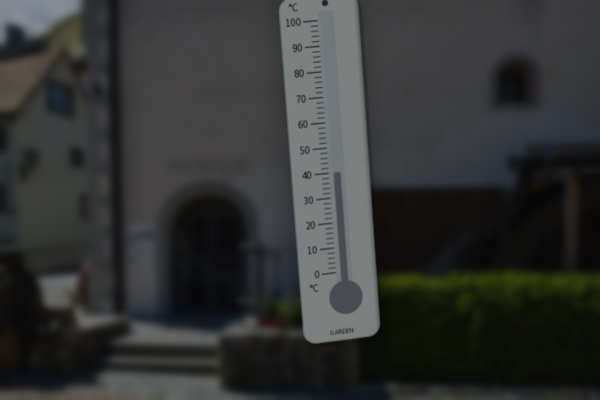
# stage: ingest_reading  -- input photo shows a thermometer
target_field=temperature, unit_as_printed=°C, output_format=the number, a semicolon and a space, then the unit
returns 40; °C
